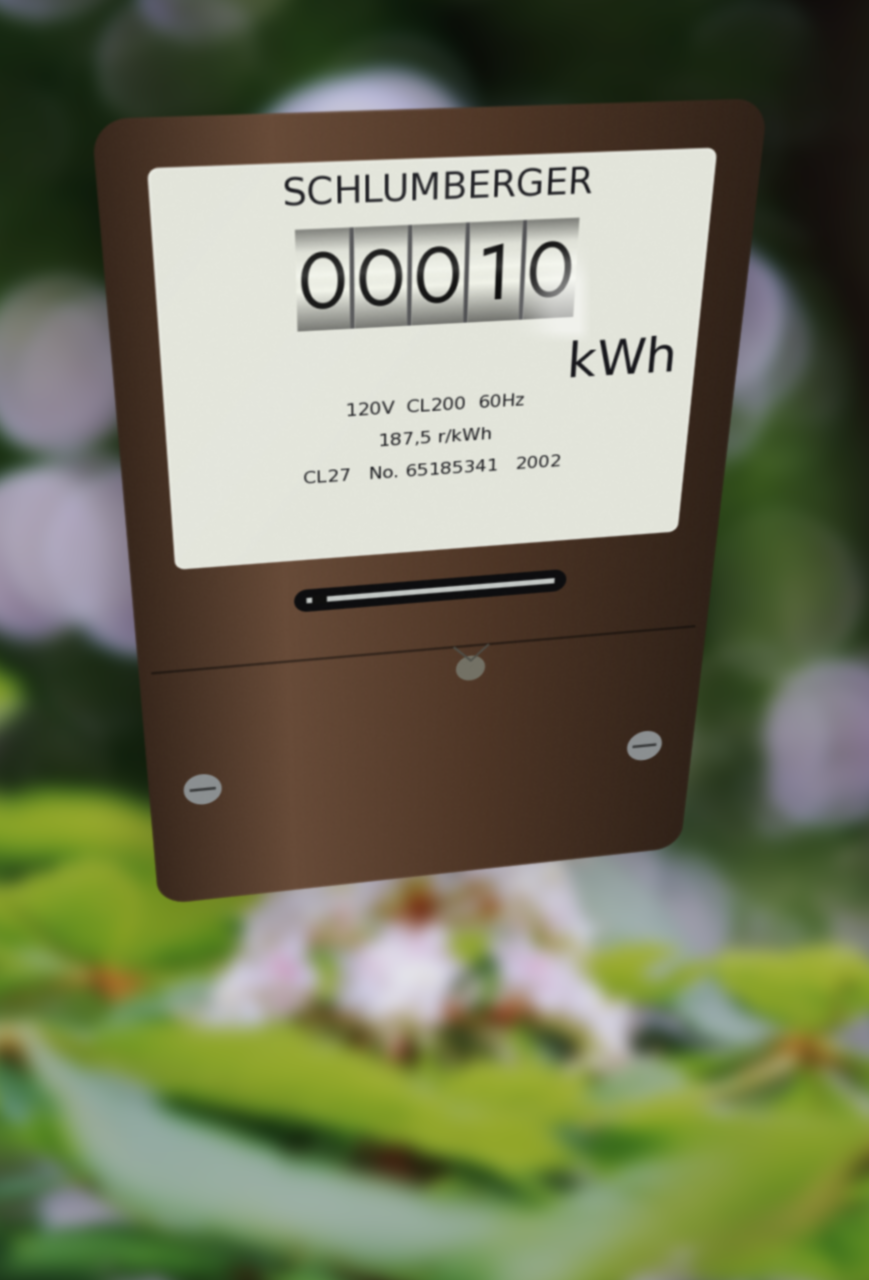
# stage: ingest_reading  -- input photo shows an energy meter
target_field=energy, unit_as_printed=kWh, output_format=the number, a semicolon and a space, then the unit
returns 10; kWh
